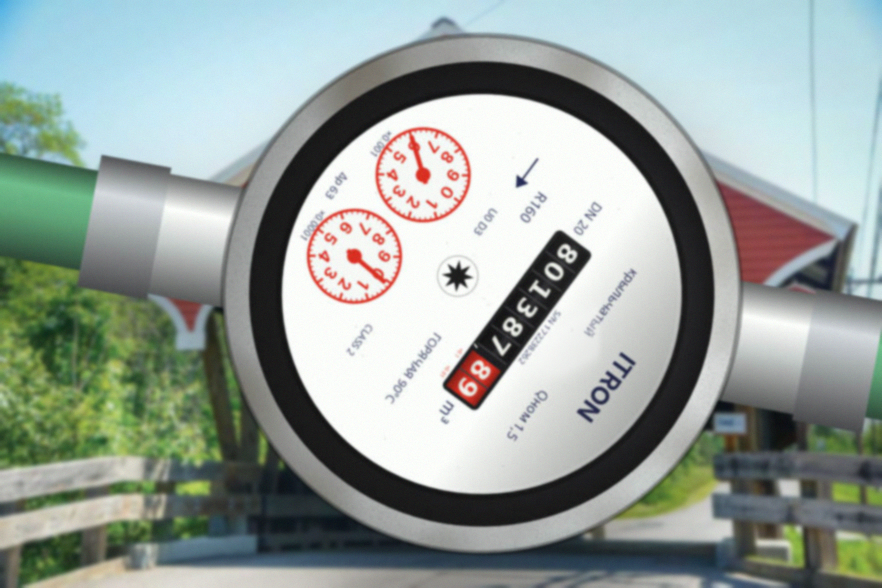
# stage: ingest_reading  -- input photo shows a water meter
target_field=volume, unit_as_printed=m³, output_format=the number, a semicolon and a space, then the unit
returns 801387.8960; m³
